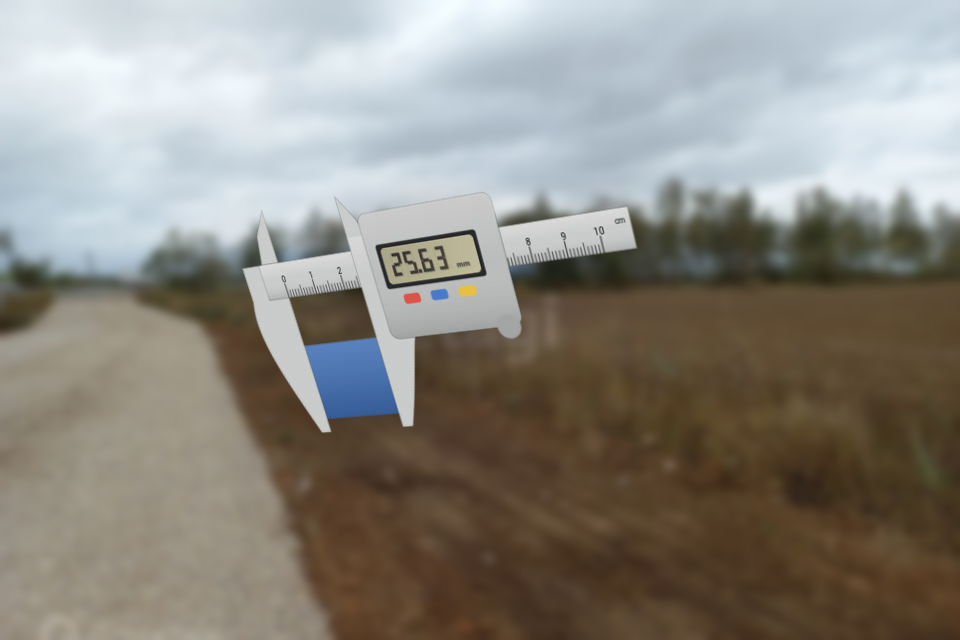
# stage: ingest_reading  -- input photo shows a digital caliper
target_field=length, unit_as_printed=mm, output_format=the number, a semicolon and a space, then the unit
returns 25.63; mm
